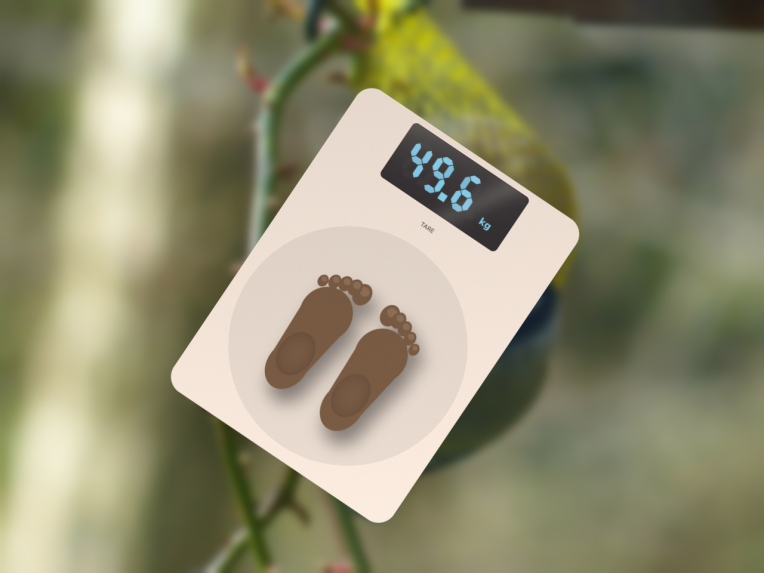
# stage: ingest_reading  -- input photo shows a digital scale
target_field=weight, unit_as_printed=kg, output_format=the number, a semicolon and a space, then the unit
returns 49.6; kg
